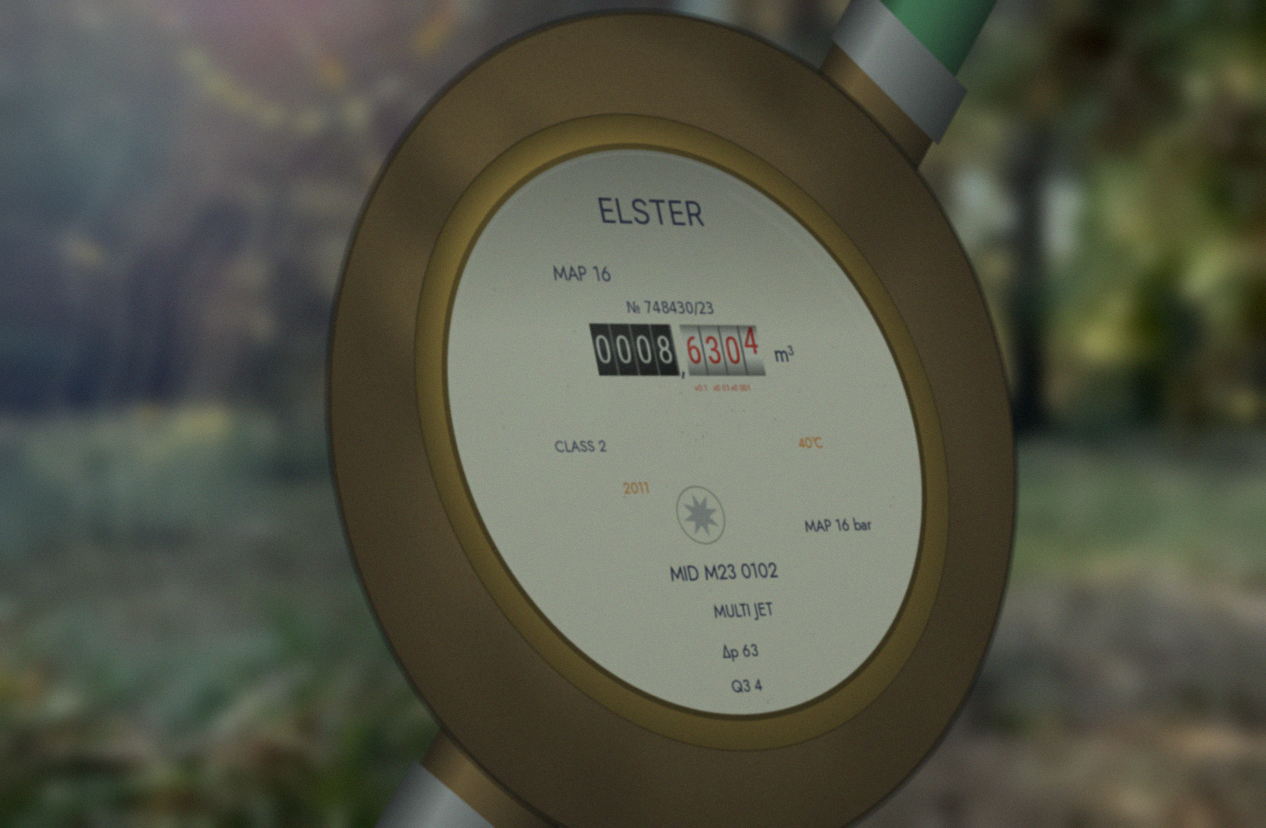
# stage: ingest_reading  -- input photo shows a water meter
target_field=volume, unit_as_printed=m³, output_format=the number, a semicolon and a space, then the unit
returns 8.6304; m³
